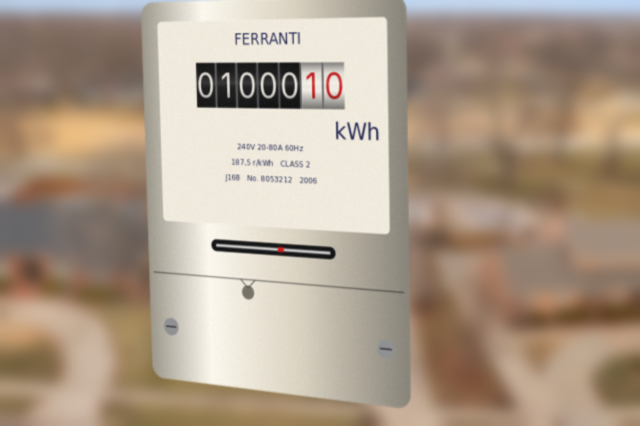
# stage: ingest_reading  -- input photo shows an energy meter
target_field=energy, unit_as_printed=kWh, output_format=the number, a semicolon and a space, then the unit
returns 1000.10; kWh
